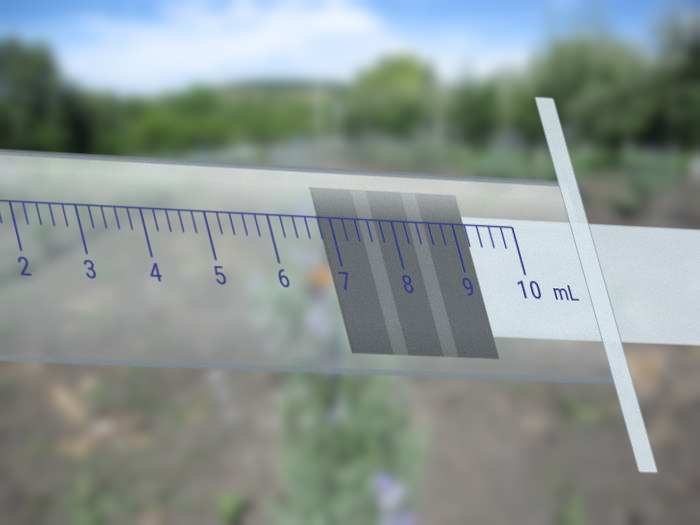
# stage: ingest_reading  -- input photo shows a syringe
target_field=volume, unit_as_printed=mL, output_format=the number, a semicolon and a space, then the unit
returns 6.8; mL
